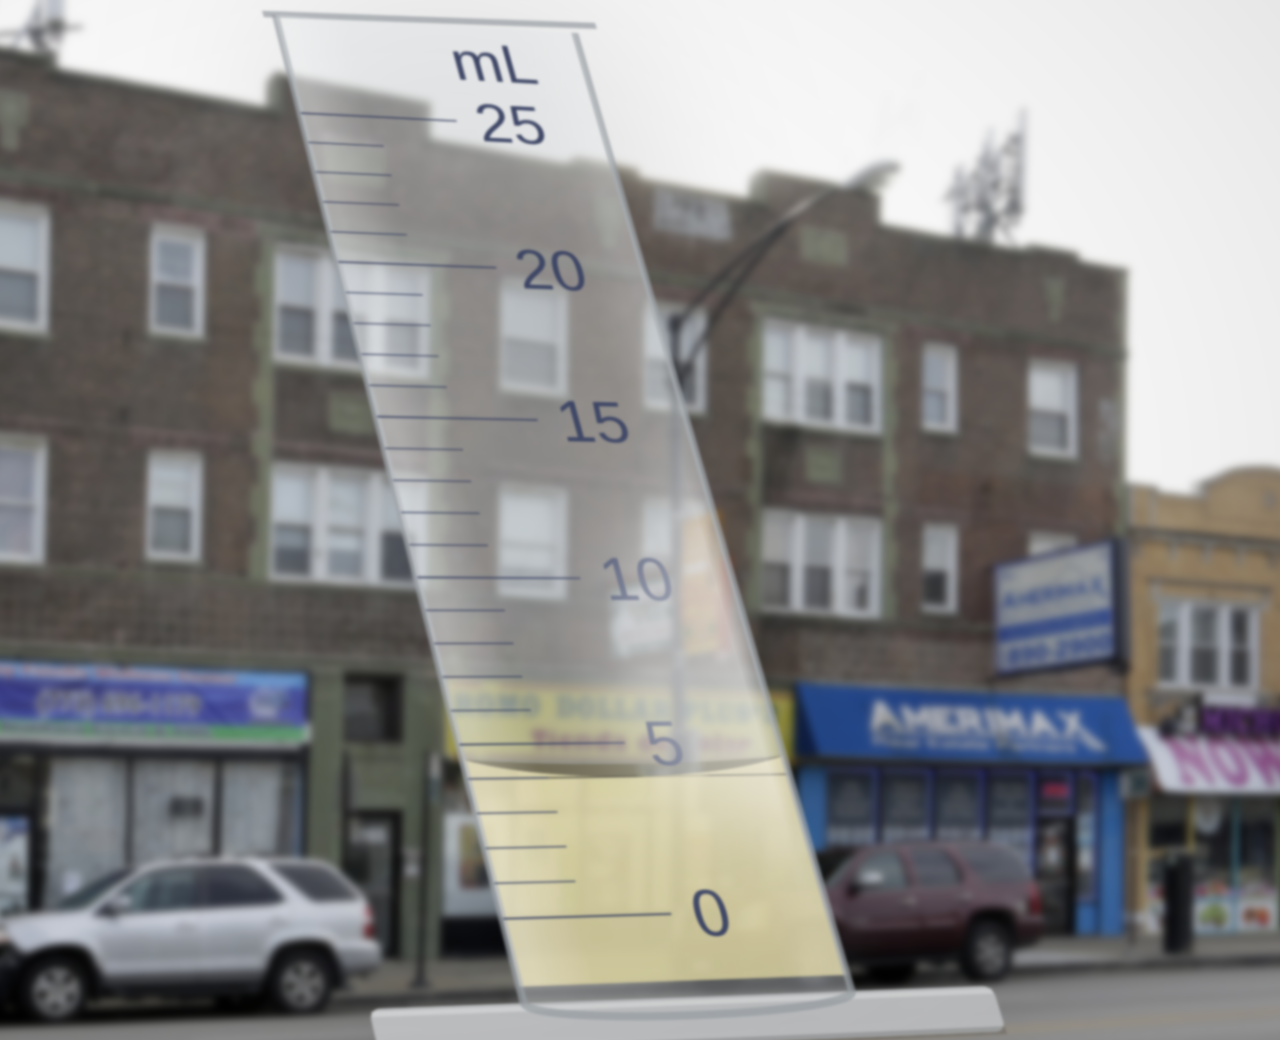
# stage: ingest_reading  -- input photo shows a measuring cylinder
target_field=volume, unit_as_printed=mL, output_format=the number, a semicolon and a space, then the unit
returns 4; mL
